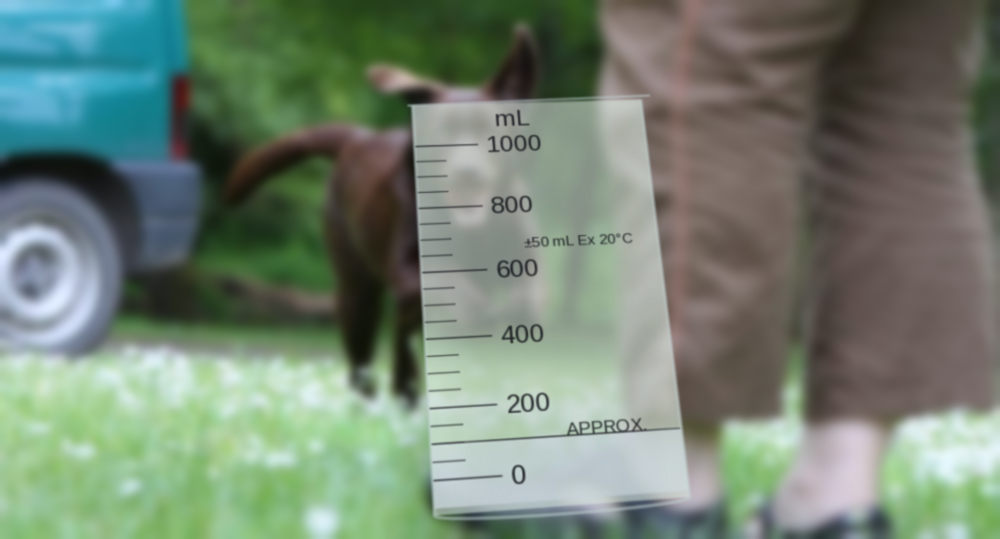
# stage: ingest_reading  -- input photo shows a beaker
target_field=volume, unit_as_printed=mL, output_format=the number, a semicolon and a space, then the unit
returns 100; mL
